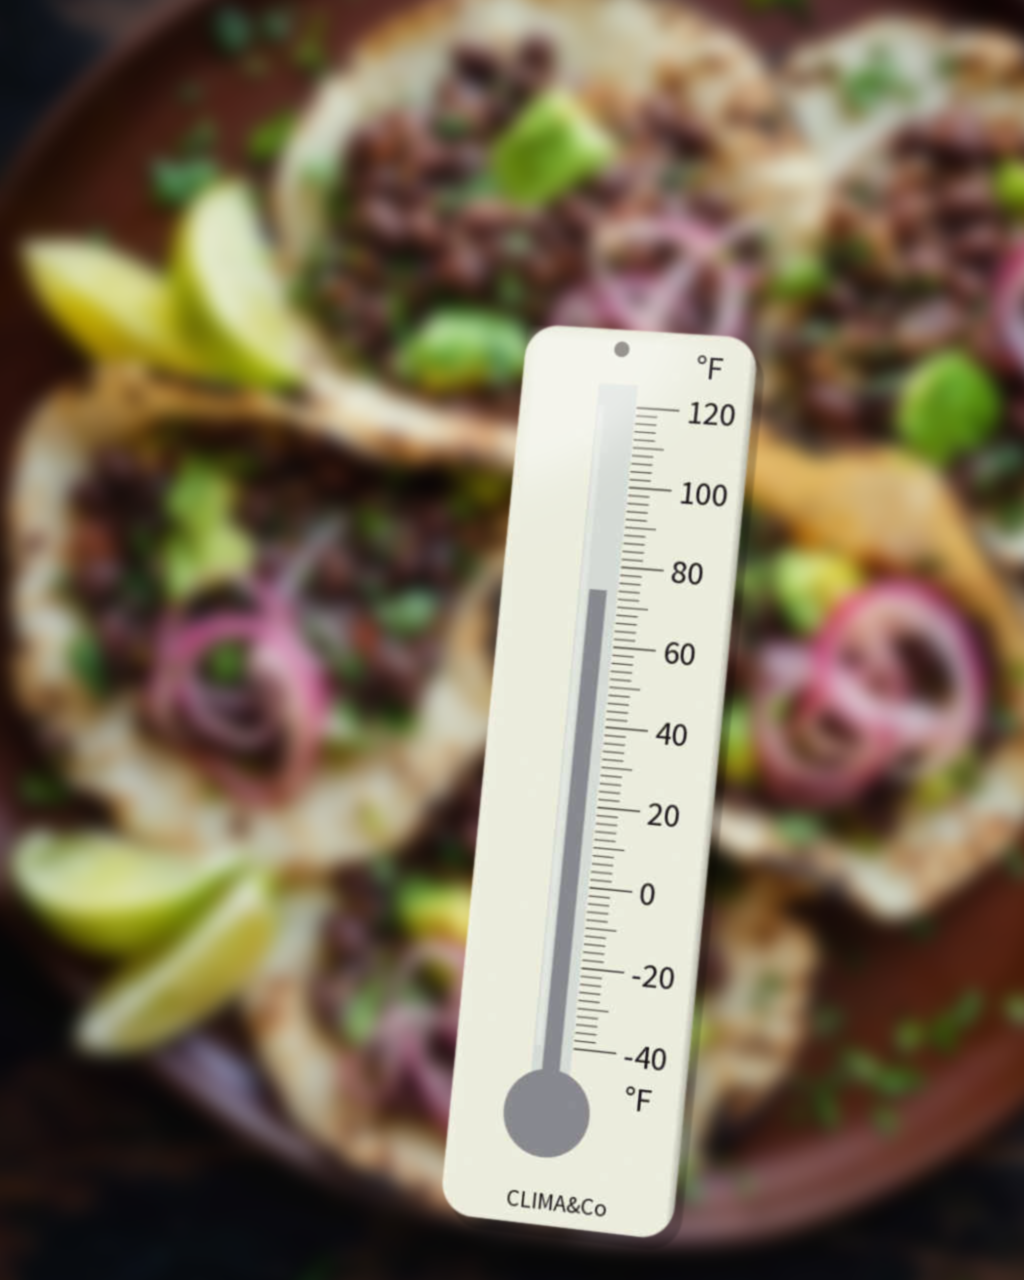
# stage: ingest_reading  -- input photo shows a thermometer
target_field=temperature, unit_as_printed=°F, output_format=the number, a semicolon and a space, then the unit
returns 74; °F
